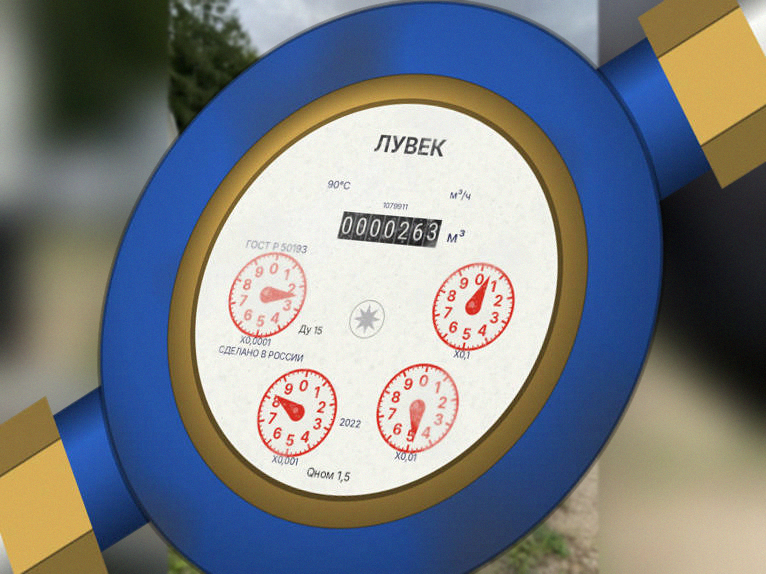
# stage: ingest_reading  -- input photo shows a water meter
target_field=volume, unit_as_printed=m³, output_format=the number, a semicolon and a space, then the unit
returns 263.0482; m³
